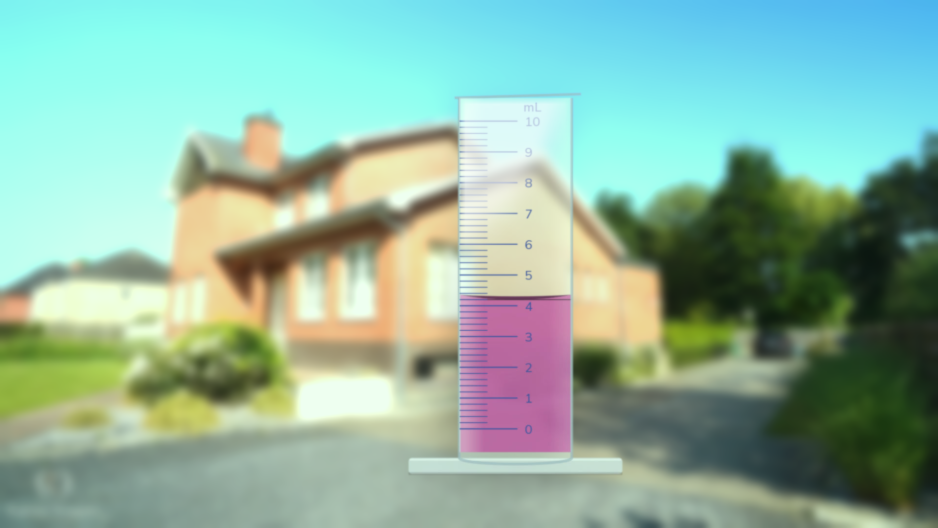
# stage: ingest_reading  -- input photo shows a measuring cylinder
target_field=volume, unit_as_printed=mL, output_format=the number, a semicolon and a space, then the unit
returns 4.2; mL
